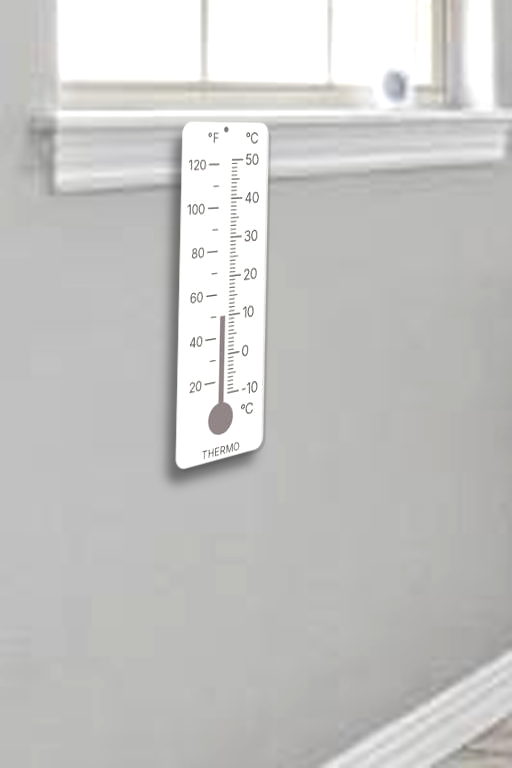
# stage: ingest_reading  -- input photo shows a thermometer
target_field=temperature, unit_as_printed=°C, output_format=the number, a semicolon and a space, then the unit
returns 10; °C
